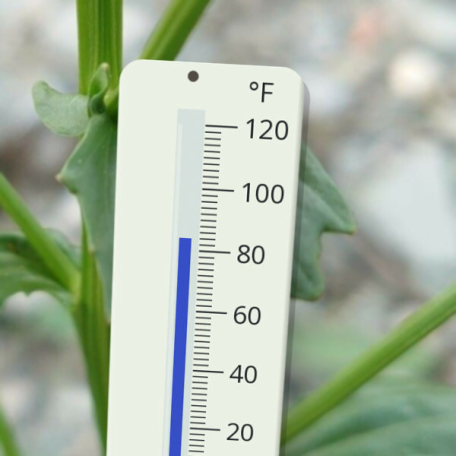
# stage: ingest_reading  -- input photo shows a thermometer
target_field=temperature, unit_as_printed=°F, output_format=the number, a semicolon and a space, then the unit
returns 84; °F
